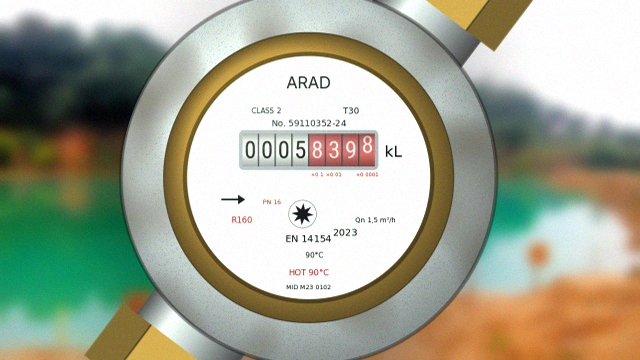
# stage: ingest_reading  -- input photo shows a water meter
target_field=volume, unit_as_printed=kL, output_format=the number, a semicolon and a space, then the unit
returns 5.8398; kL
